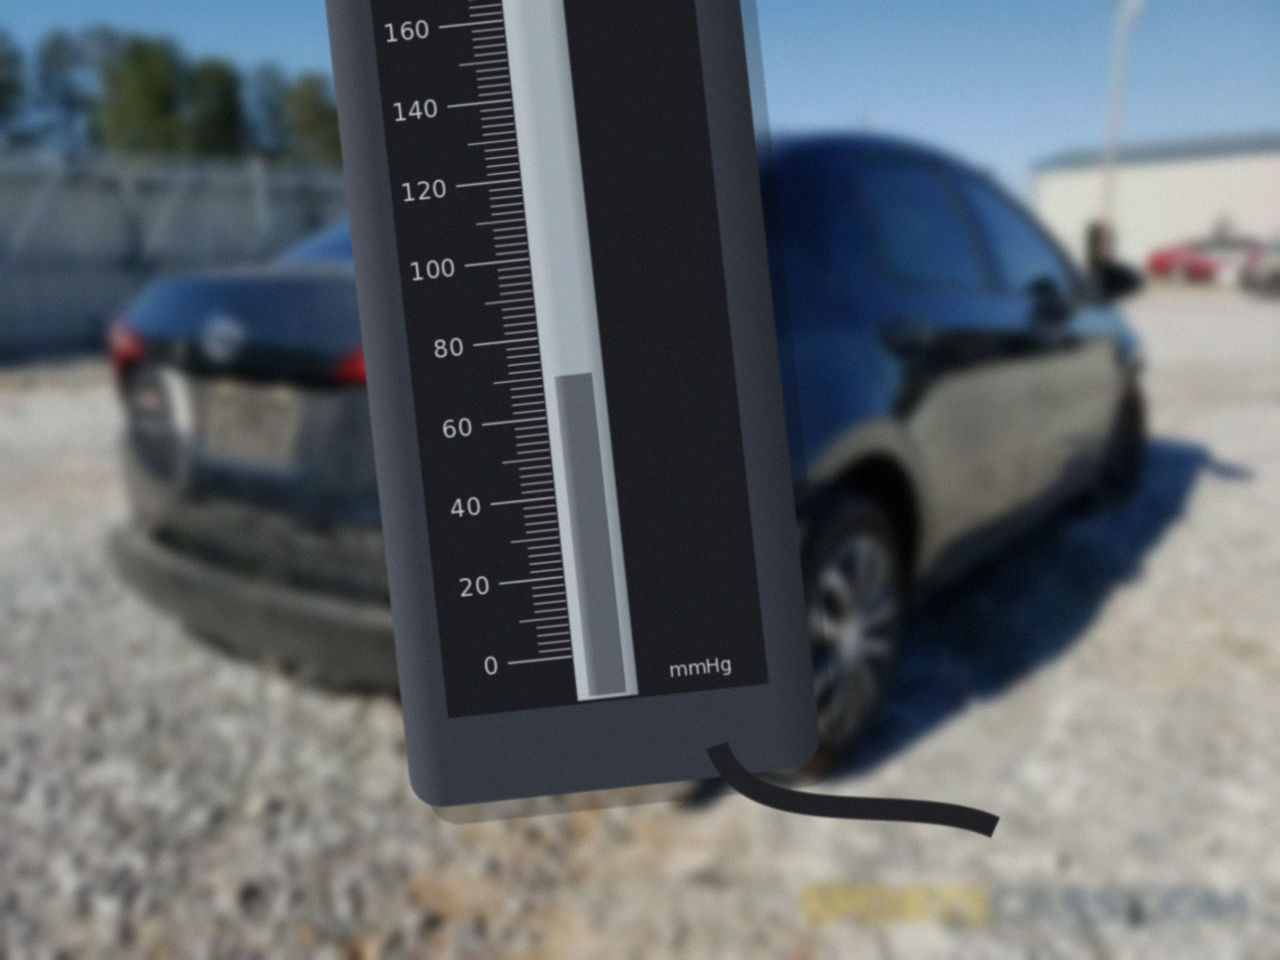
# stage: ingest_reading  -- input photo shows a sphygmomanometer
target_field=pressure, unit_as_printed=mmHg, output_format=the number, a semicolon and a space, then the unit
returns 70; mmHg
